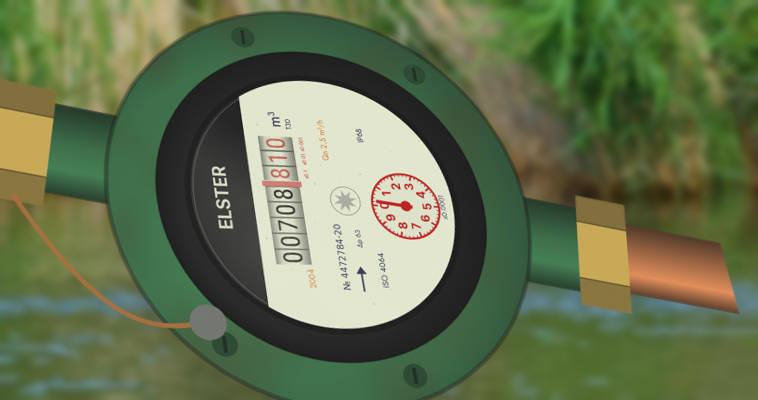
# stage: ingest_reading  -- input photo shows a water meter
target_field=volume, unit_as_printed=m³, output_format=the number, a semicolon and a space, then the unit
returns 708.8100; m³
